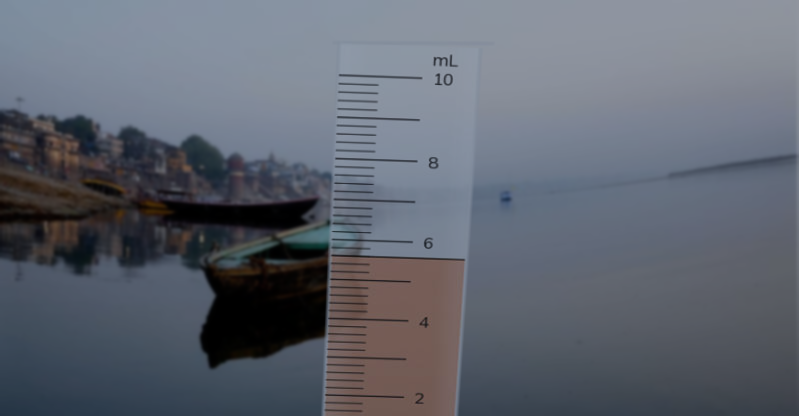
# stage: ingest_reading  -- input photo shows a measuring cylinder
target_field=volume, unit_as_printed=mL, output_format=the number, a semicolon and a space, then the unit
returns 5.6; mL
